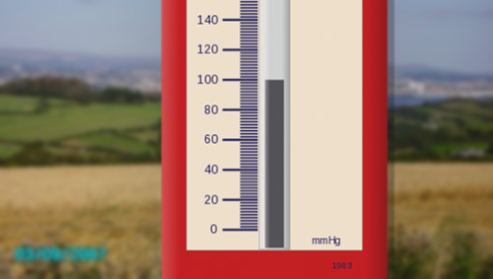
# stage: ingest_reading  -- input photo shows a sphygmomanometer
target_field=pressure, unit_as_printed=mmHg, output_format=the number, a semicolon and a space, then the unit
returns 100; mmHg
